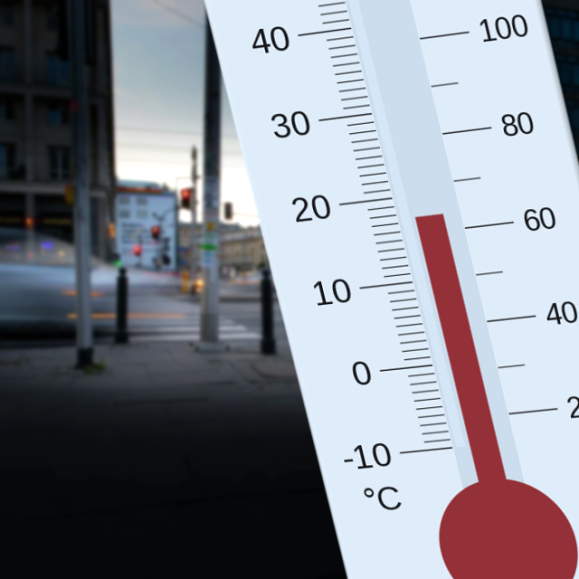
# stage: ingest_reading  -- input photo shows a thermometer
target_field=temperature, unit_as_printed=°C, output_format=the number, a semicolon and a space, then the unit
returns 17.5; °C
